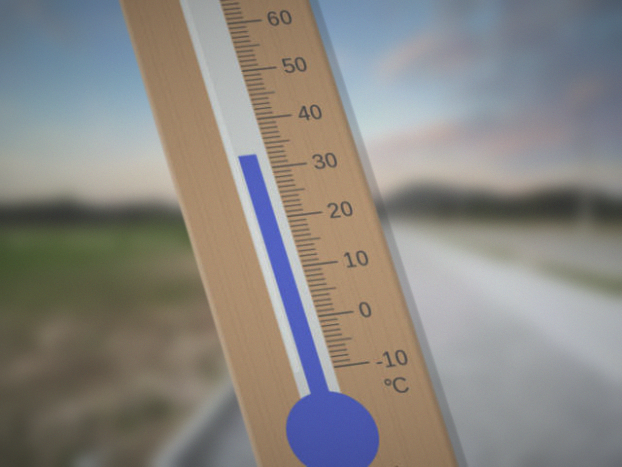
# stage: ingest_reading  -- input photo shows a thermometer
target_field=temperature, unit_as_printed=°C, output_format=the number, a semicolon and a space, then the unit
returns 33; °C
